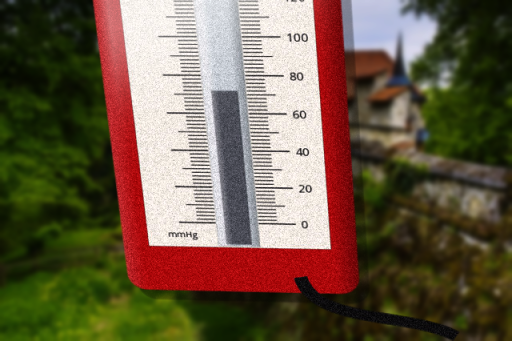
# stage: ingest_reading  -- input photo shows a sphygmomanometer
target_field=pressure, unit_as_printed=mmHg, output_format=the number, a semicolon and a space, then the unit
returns 72; mmHg
